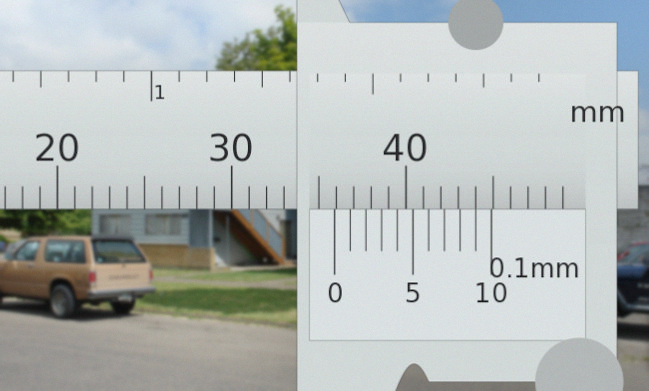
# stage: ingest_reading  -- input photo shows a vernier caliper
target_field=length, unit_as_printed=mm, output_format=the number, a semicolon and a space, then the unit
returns 35.9; mm
